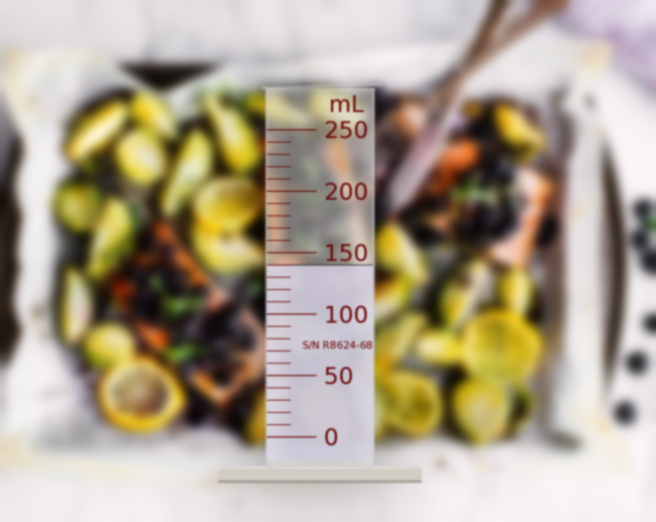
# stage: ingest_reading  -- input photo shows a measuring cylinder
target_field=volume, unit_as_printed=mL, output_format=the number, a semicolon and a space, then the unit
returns 140; mL
